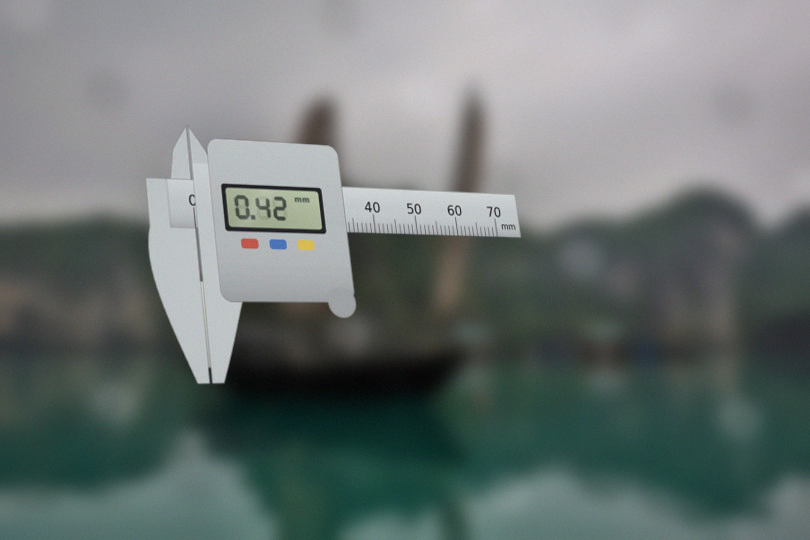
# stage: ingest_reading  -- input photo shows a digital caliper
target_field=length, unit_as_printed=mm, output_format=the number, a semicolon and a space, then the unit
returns 0.42; mm
